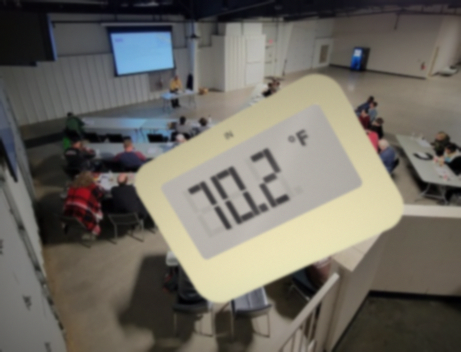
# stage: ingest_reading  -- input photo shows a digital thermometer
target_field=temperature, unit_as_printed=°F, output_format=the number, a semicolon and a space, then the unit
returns 70.2; °F
